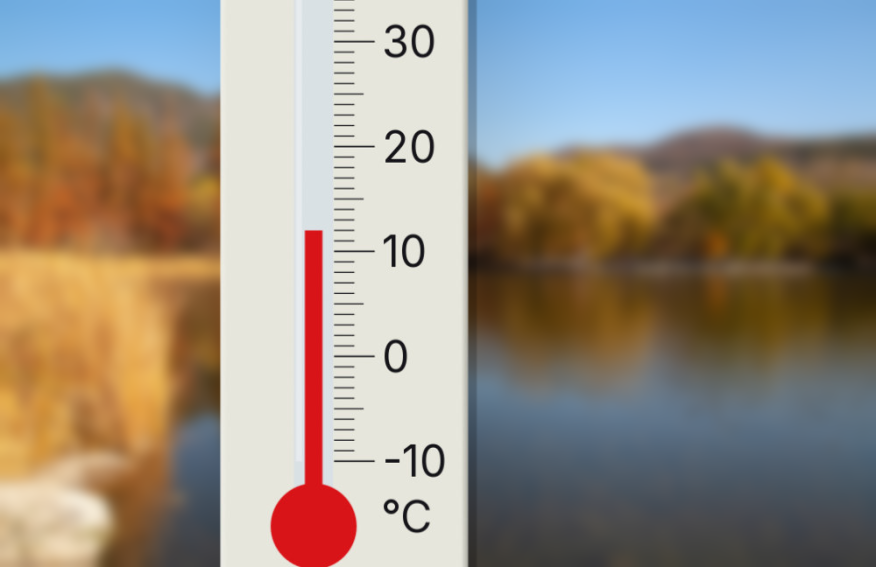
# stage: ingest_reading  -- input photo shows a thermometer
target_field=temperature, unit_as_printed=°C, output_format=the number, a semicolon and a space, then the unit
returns 12; °C
